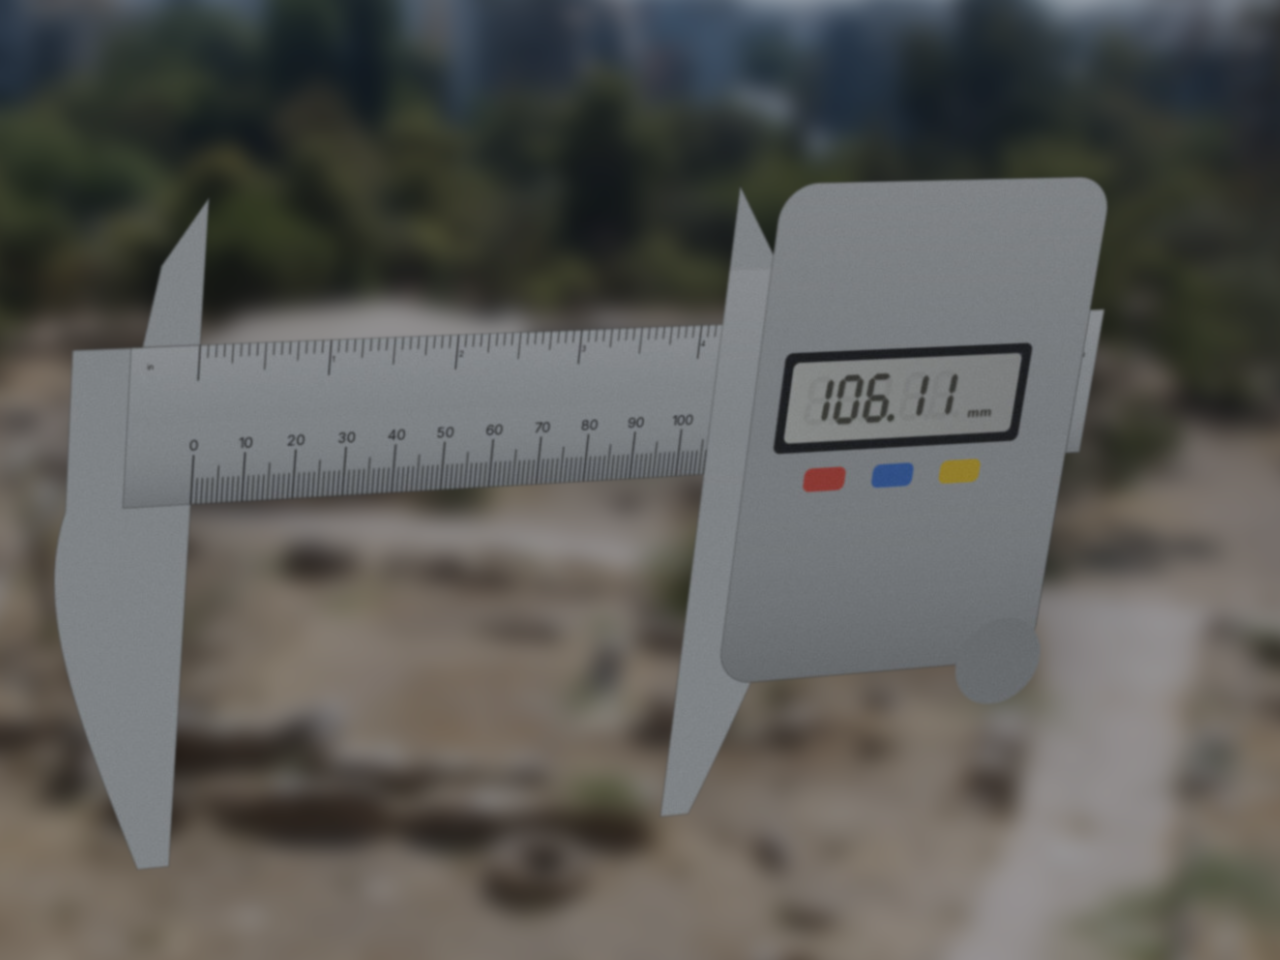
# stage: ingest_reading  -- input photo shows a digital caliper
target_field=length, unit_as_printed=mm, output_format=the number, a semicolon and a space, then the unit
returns 106.11; mm
